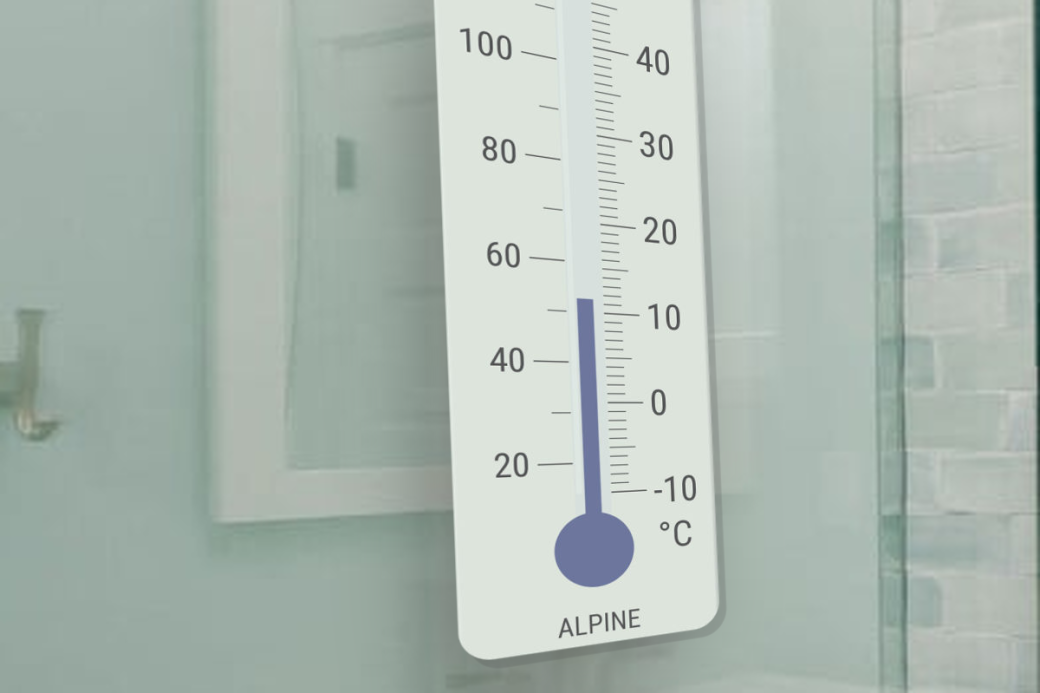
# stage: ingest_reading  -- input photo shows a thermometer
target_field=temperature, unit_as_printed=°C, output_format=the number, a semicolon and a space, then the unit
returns 11.5; °C
